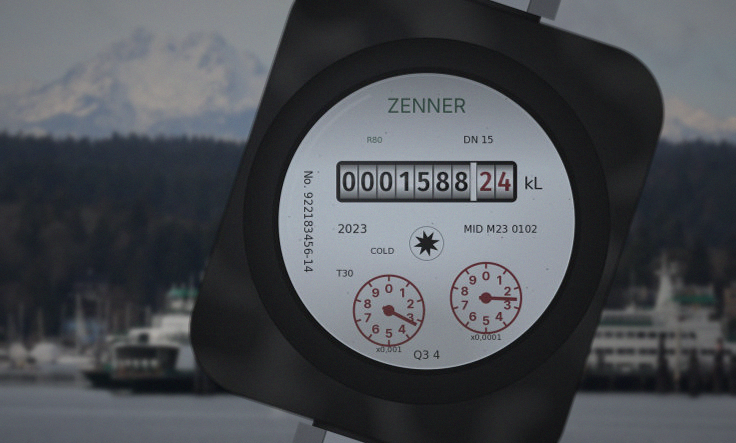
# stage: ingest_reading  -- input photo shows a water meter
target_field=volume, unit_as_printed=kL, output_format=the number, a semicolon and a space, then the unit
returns 1588.2432; kL
